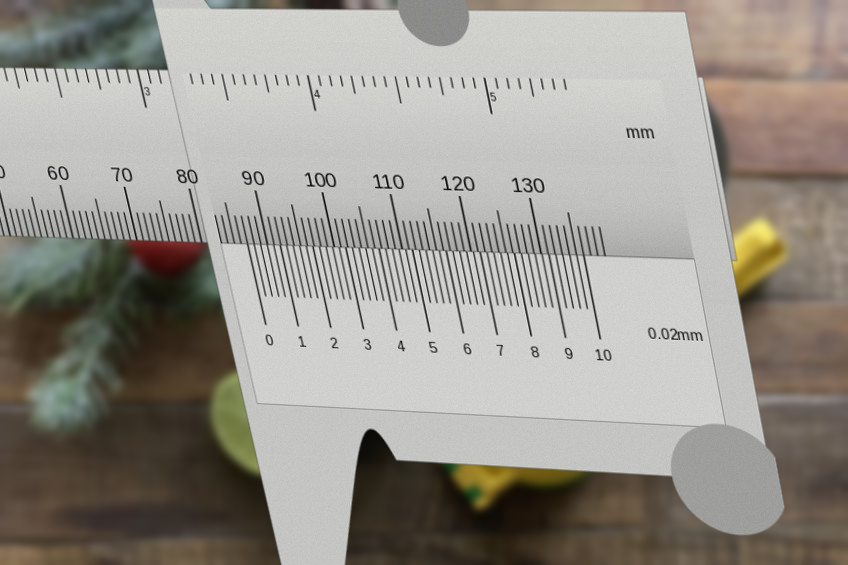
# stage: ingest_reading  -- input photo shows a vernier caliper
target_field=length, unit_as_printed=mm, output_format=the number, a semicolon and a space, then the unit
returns 87.0; mm
